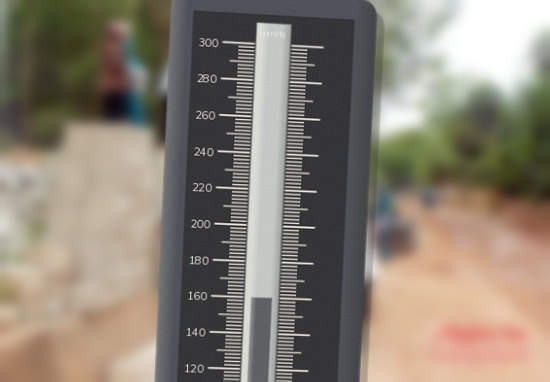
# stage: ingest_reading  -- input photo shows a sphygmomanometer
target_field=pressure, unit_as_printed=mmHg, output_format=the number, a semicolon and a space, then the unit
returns 160; mmHg
